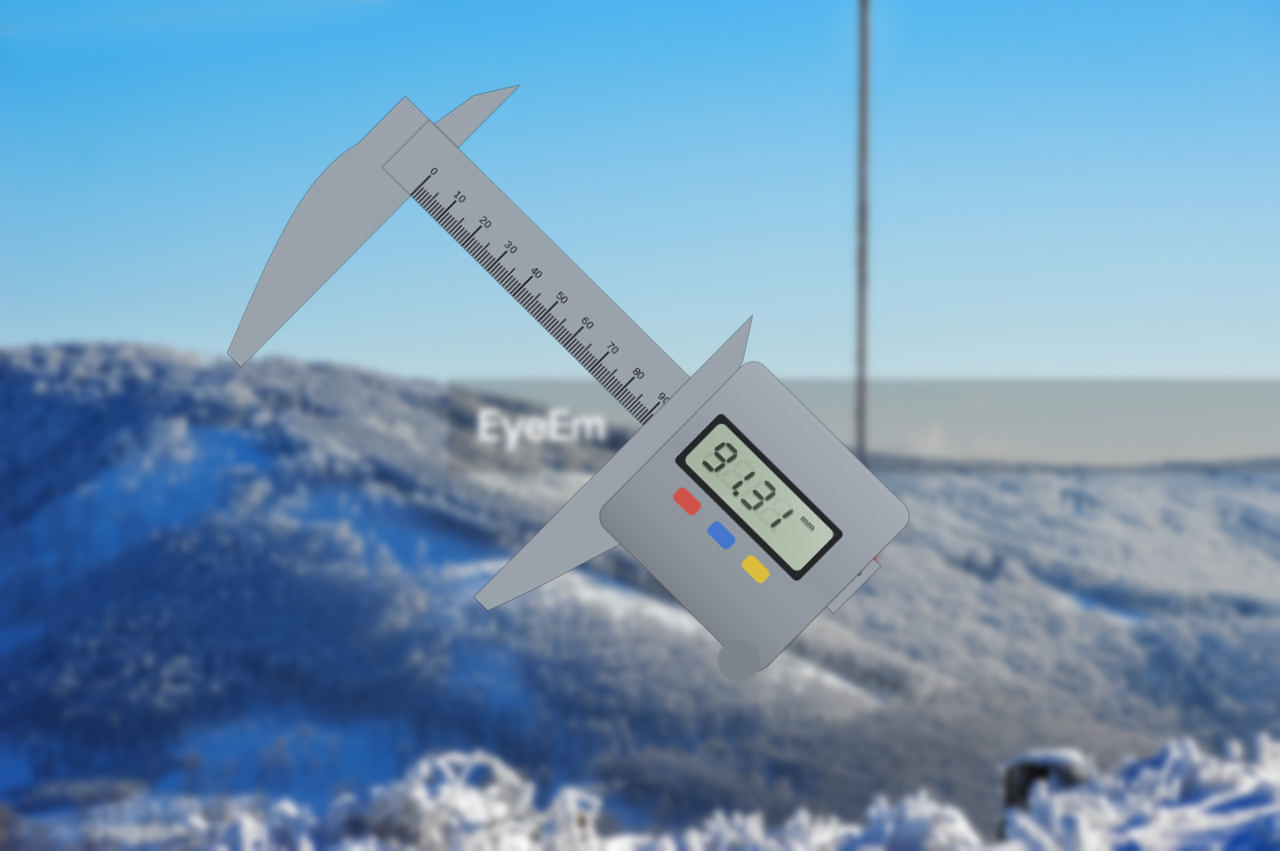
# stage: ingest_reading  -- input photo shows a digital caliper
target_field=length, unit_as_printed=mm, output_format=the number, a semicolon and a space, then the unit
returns 91.31; mm
